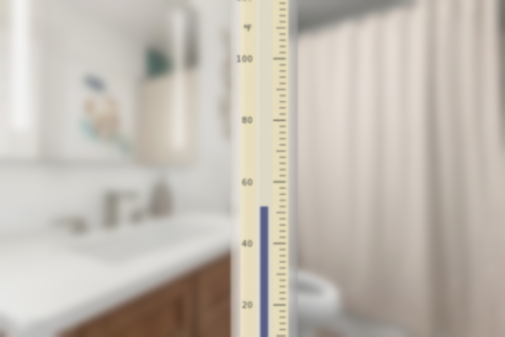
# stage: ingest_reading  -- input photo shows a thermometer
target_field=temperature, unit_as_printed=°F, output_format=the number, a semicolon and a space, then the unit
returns 52; °F
